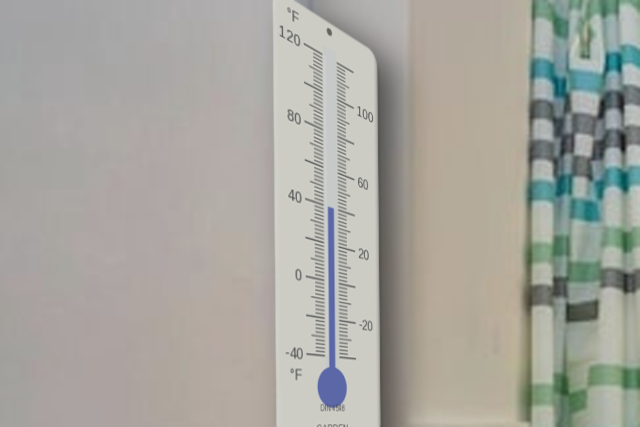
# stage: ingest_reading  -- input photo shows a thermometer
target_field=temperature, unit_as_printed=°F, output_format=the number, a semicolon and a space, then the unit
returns 40; °F
